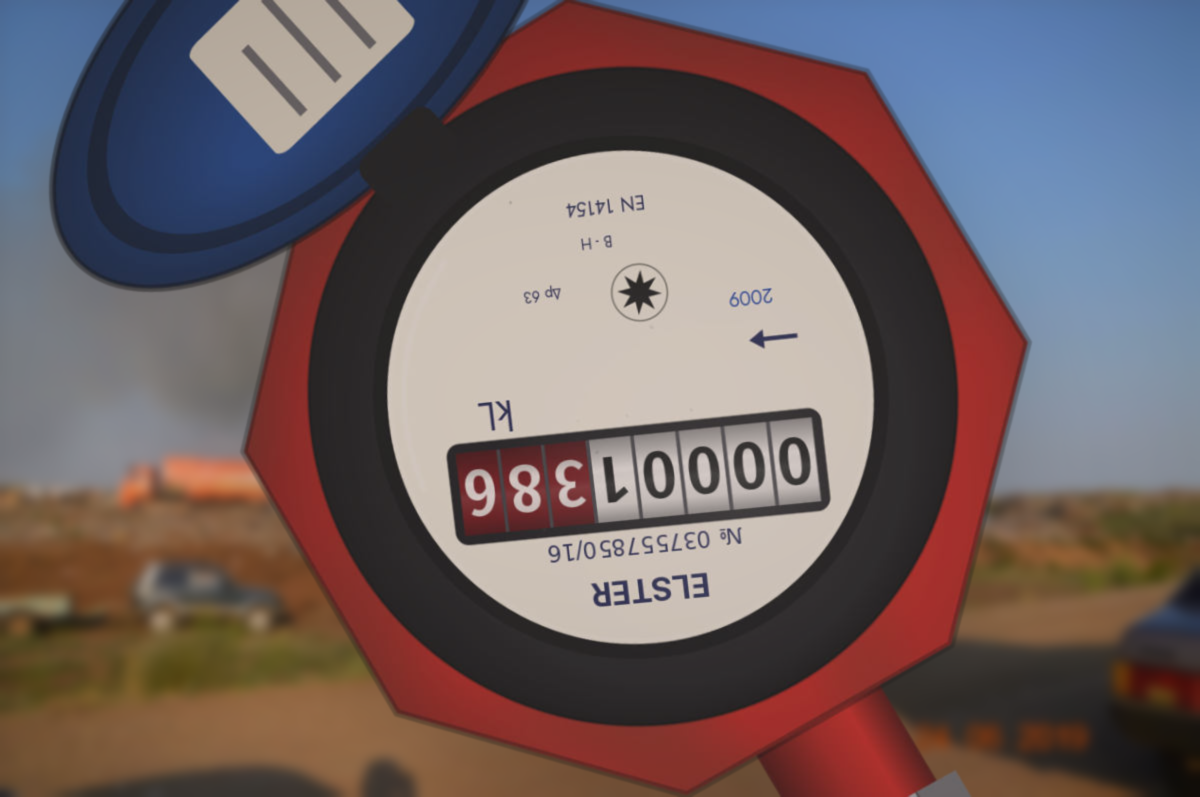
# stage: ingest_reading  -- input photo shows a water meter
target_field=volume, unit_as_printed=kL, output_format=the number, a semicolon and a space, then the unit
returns 1.386; kL
